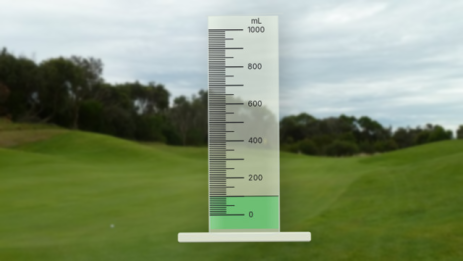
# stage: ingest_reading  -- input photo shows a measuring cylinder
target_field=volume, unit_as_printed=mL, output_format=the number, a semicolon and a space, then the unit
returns 100; mL
